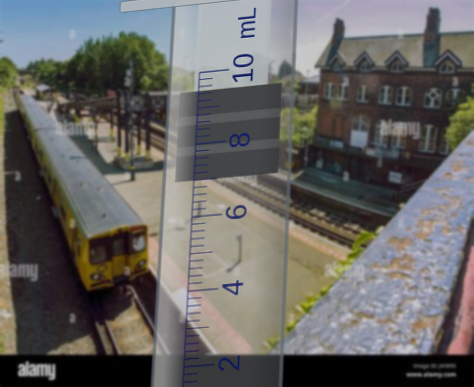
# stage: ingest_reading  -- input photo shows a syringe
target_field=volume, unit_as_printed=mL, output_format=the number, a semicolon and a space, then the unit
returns 7; mL
